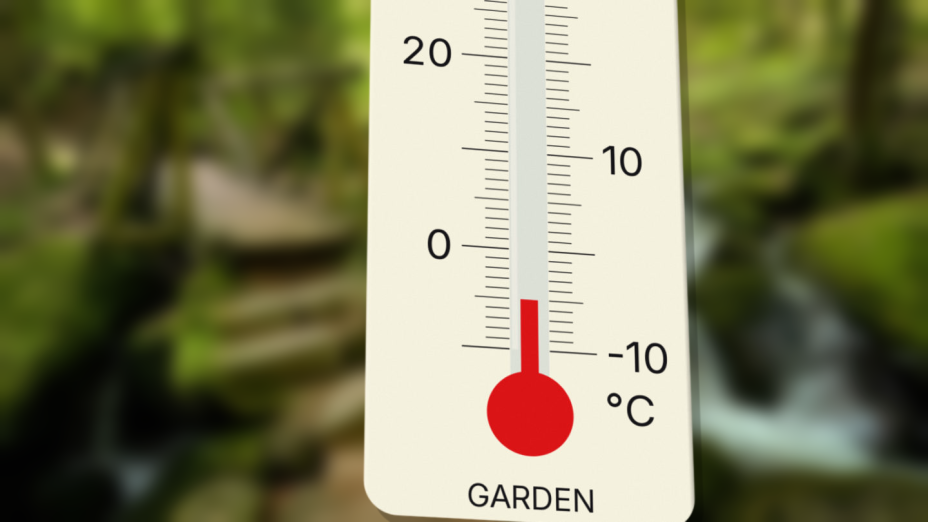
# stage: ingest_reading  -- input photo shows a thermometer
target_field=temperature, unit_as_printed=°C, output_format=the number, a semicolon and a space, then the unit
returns -5; °C
